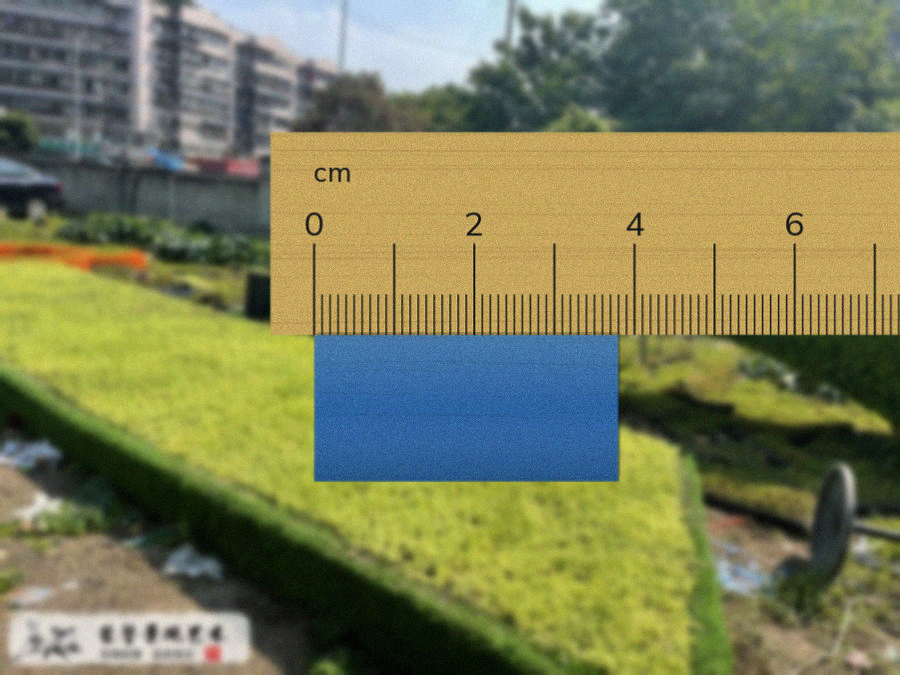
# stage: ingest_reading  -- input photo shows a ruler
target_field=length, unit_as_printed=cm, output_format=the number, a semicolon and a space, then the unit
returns 3.8; cm
